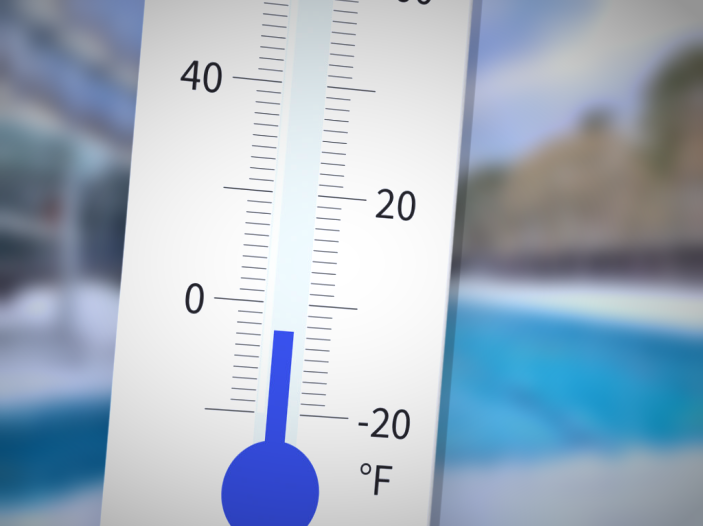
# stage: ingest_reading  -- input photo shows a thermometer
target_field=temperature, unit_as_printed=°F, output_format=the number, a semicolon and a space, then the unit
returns -5; °F
